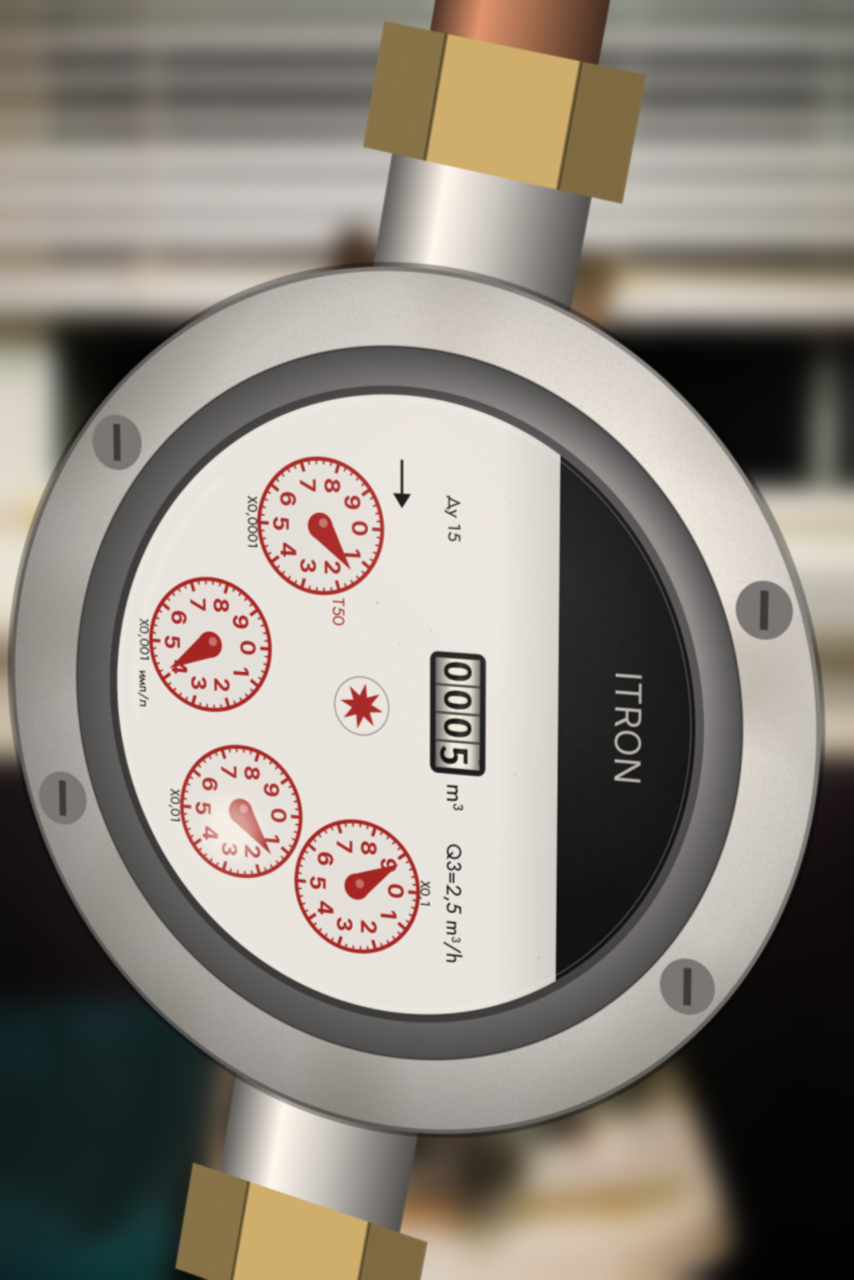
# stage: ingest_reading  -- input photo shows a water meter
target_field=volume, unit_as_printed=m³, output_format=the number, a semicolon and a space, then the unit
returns 4.9141; m³
